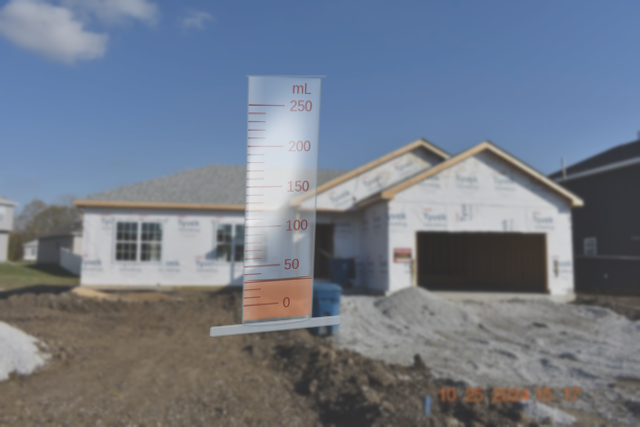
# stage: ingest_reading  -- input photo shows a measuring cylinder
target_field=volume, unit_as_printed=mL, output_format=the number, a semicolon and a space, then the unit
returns 30; mL
